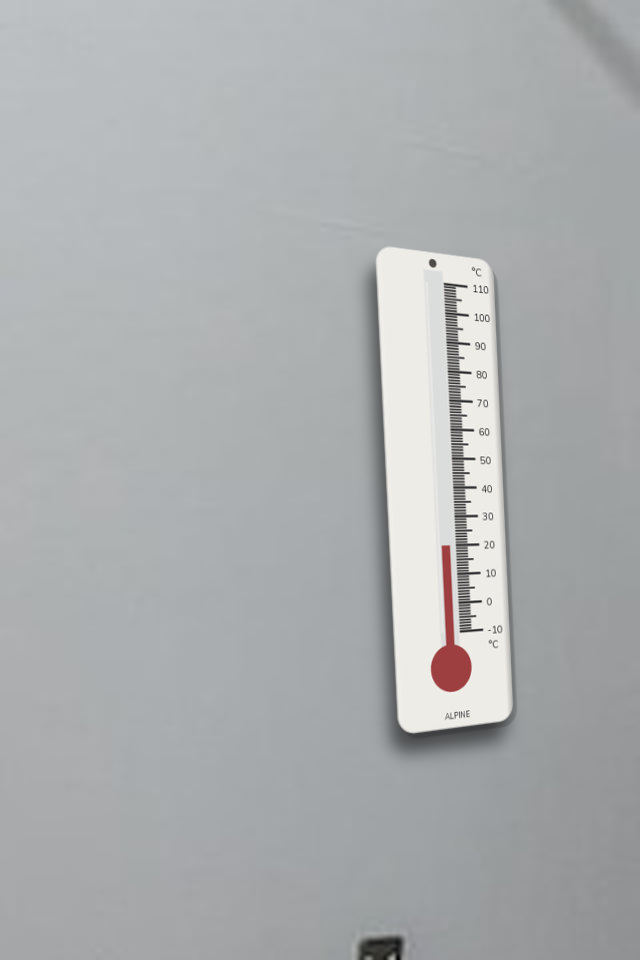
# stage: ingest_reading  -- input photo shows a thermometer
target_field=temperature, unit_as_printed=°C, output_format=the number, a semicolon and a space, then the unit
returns 20; °C
